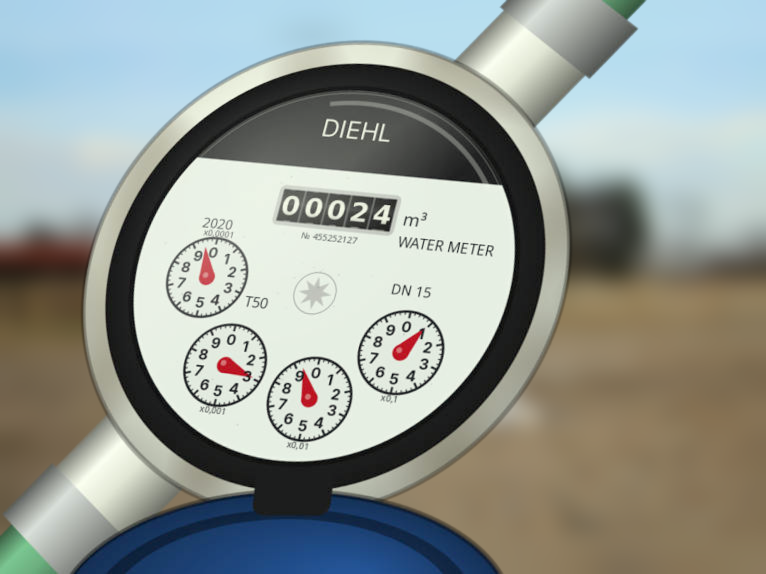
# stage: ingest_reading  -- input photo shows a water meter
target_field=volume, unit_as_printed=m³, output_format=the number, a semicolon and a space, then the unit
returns 24.0929; m³
